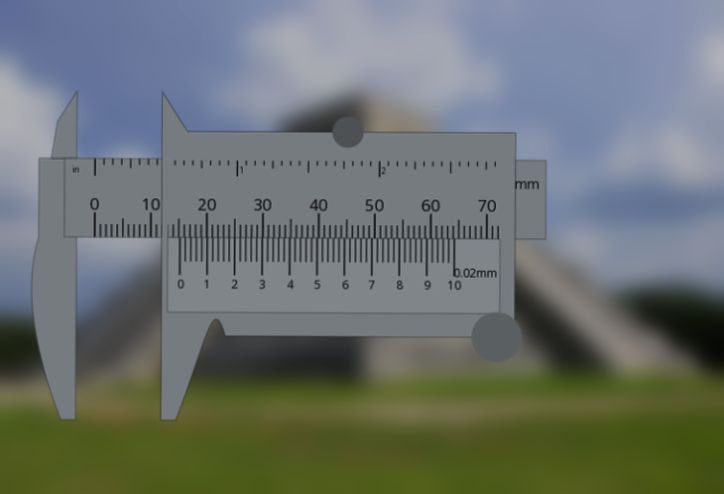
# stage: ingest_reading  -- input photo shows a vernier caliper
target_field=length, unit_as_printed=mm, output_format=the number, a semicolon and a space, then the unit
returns 15.2; mm
